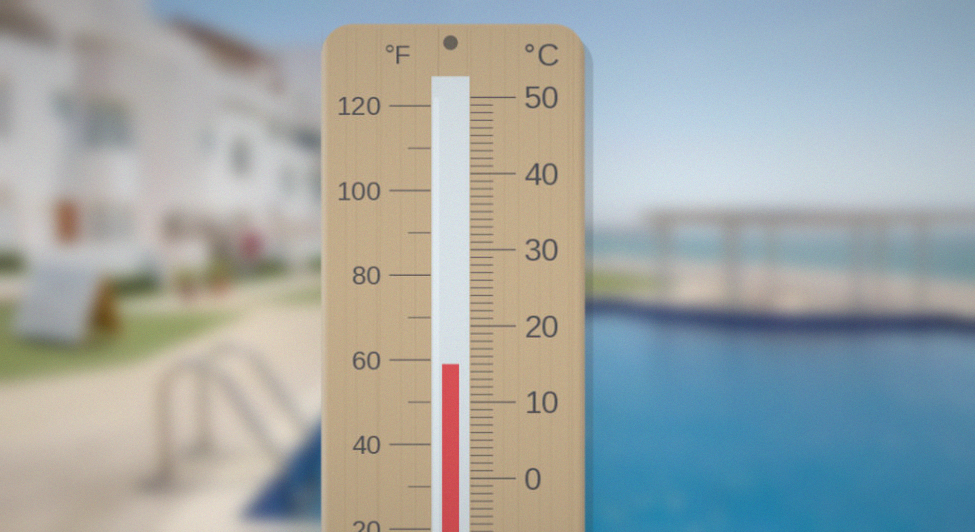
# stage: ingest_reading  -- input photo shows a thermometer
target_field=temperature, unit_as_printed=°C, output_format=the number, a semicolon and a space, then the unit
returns 15; °C
